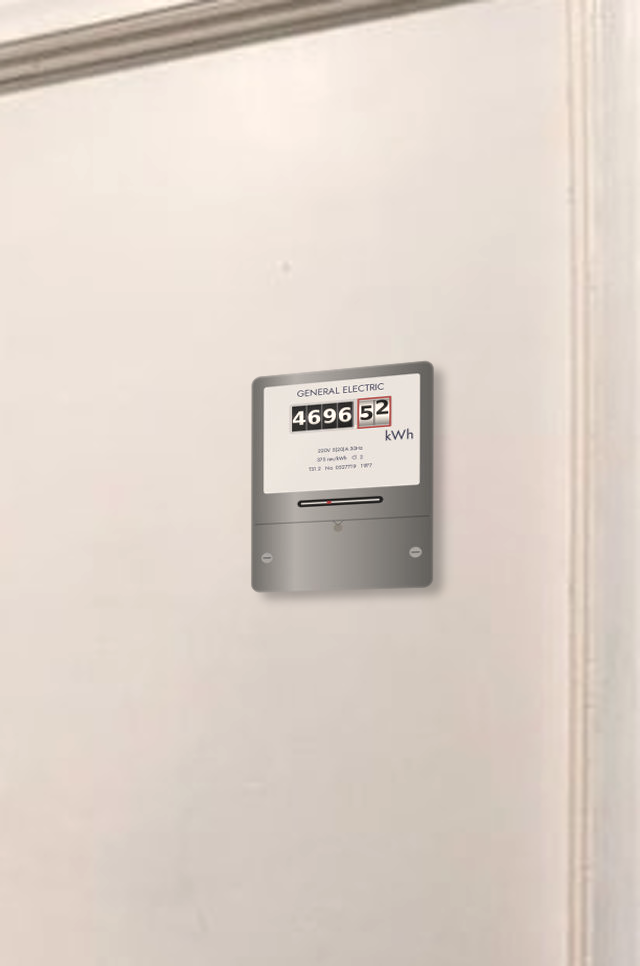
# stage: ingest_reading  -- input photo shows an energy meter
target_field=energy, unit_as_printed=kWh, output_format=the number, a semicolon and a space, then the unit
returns 4696.52; kWh
